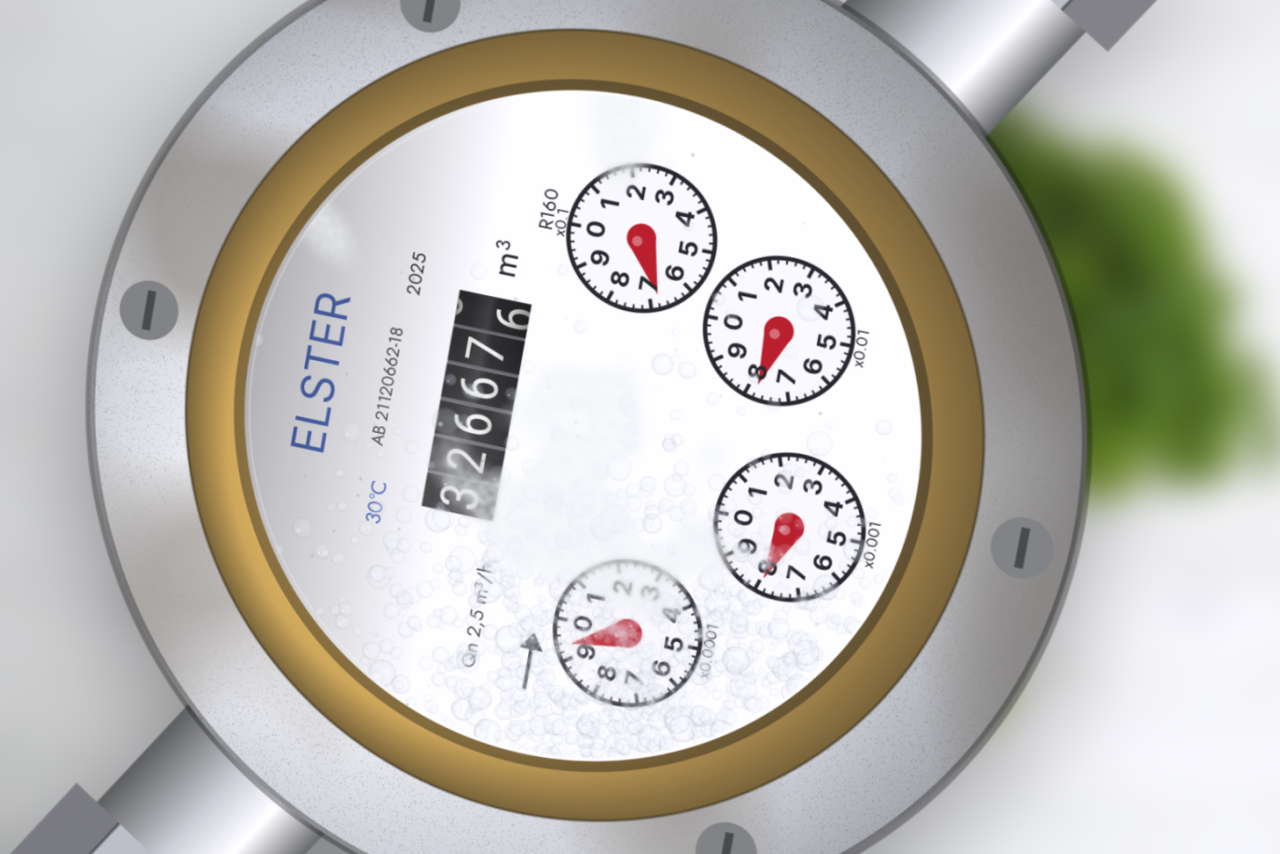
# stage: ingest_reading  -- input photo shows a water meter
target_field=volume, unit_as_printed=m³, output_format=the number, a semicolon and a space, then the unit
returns 326675.6779; m³
